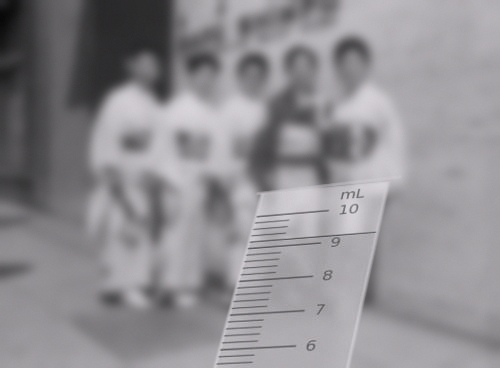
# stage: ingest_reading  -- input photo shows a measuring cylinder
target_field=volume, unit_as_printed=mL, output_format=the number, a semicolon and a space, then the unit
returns 9.2; mL
